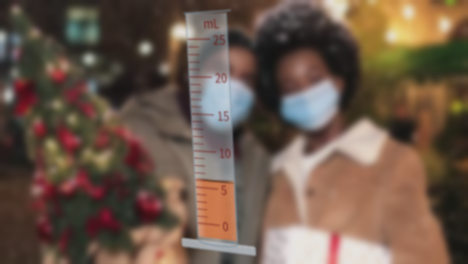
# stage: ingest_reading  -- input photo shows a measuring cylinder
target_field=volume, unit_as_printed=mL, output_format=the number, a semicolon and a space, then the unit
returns 6; mL
